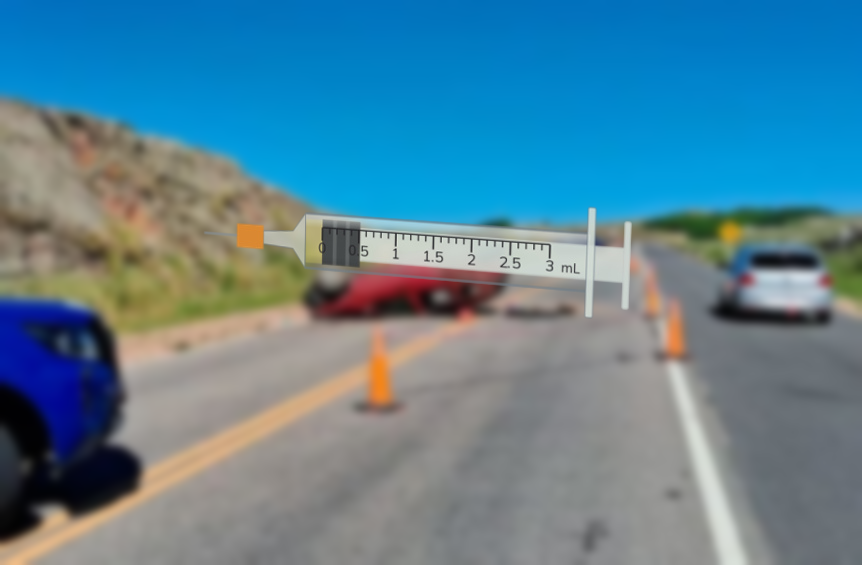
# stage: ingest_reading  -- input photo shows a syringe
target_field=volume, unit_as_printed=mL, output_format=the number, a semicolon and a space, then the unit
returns 0; mL
